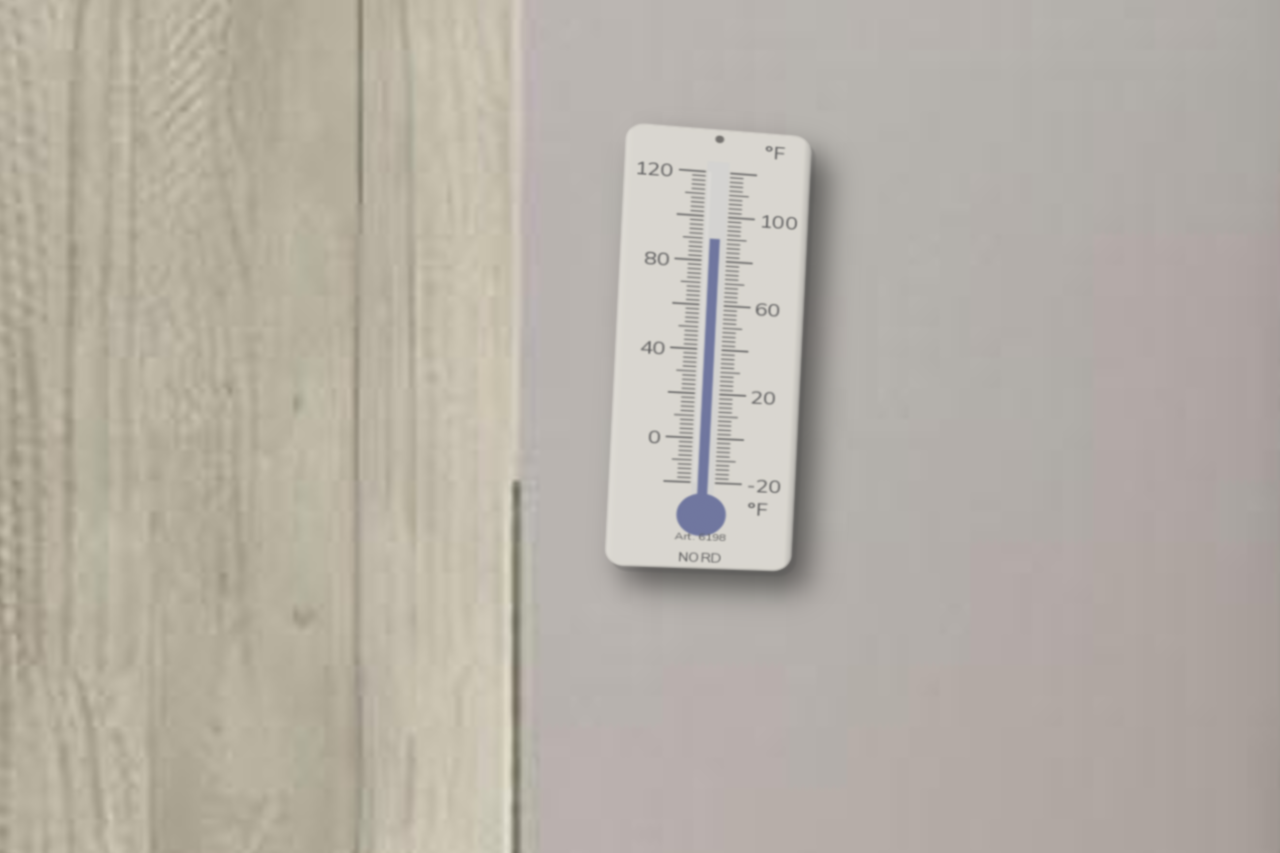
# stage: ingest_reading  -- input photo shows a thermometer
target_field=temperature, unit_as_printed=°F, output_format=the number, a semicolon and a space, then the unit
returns 90; °F
